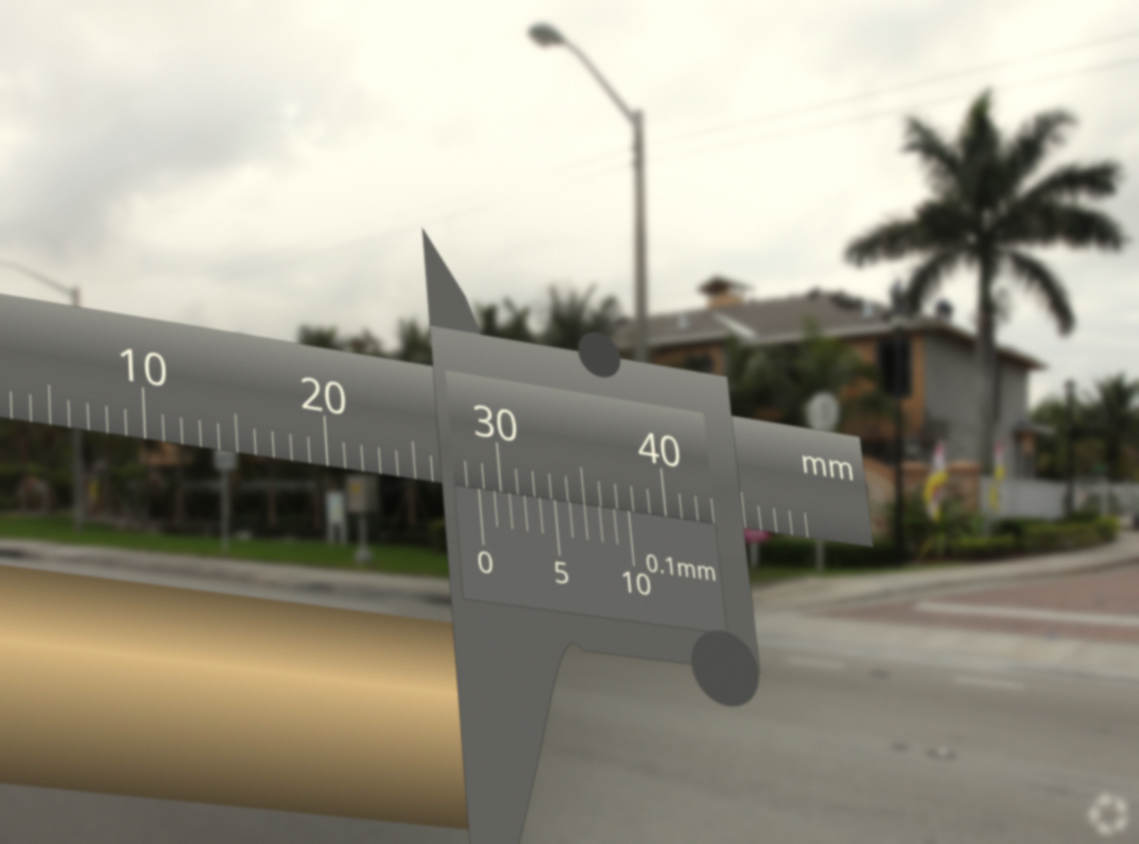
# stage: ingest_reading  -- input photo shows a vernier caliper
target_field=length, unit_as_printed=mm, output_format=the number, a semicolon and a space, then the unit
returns 28.7; mm
